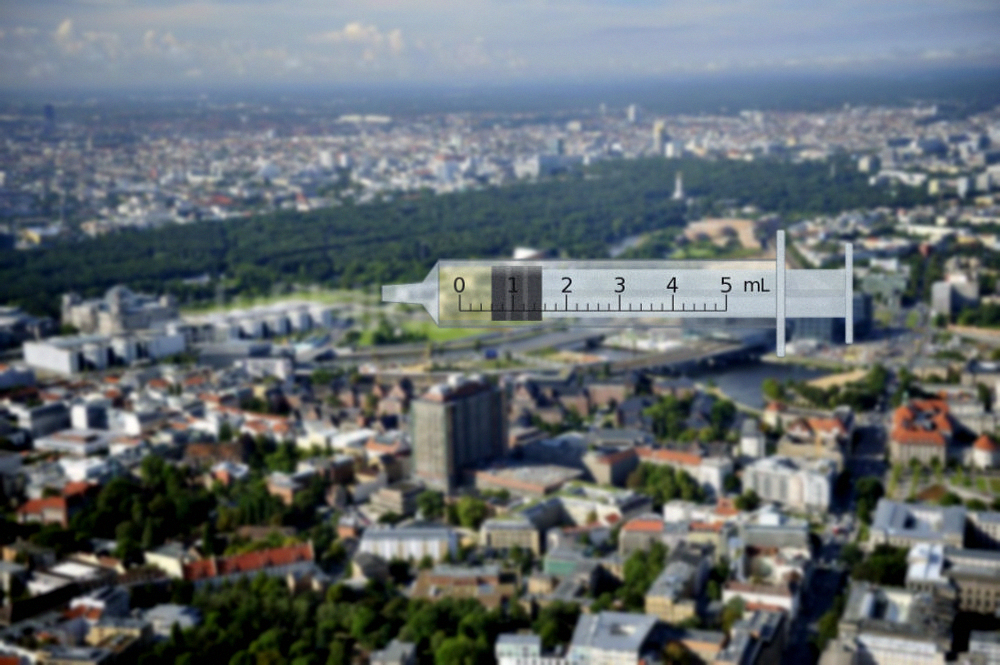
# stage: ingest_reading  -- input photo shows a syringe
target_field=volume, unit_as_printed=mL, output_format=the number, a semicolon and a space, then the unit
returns 0.6; mL
